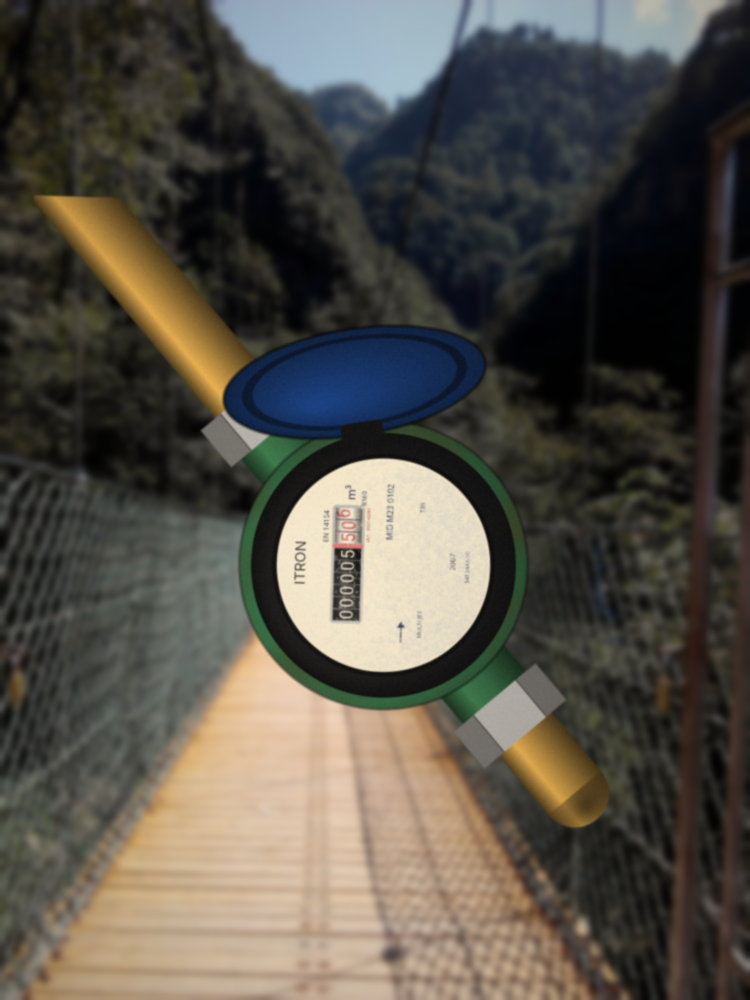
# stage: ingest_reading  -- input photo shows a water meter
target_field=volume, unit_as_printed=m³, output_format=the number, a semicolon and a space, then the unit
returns 5.506; m³
